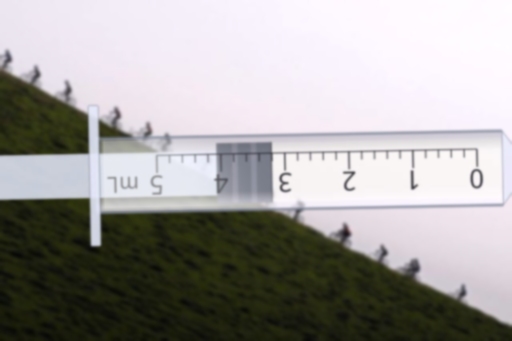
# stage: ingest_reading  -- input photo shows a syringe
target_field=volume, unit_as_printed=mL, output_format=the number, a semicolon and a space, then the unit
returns 3.2; mL
